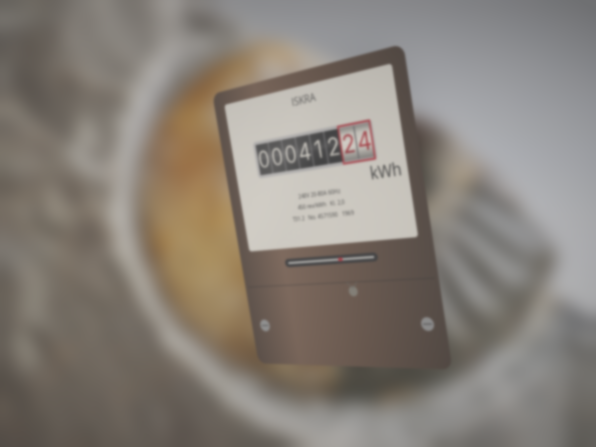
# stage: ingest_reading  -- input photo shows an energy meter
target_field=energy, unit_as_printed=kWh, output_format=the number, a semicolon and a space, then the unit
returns 412.24; kWh
